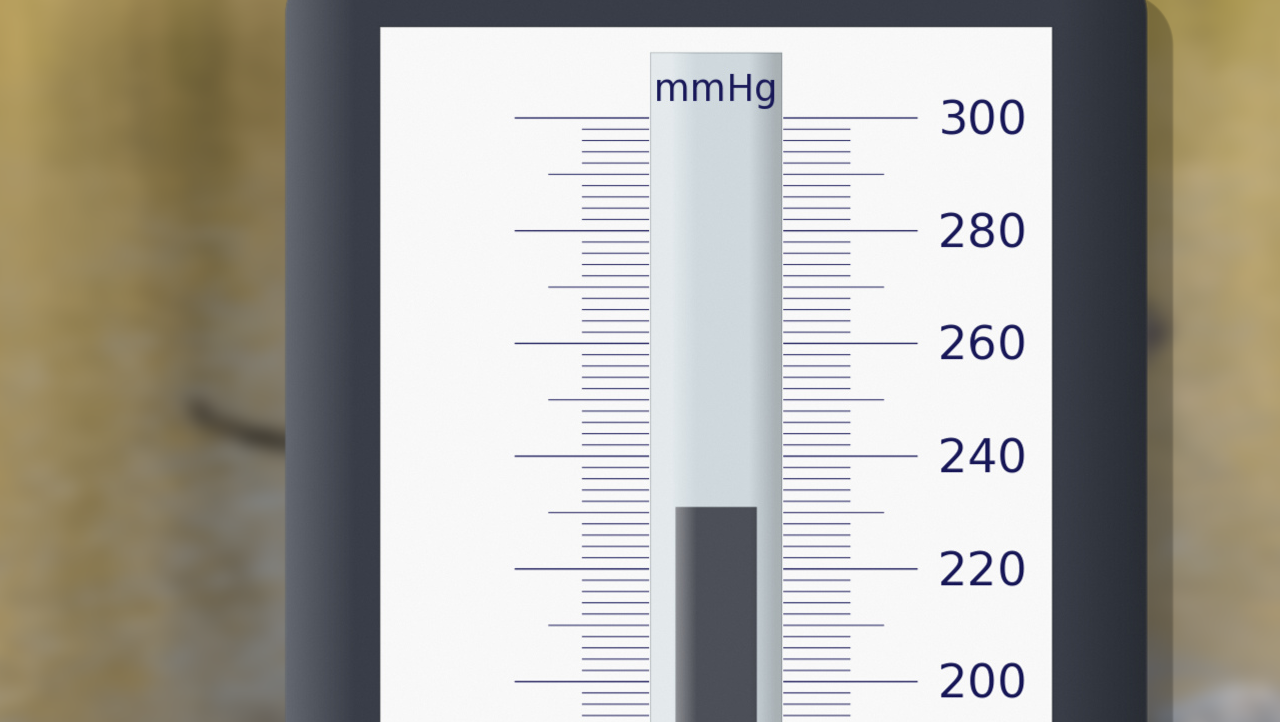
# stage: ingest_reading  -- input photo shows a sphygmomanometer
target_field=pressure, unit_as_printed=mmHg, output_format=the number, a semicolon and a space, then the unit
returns 231; mmHg
